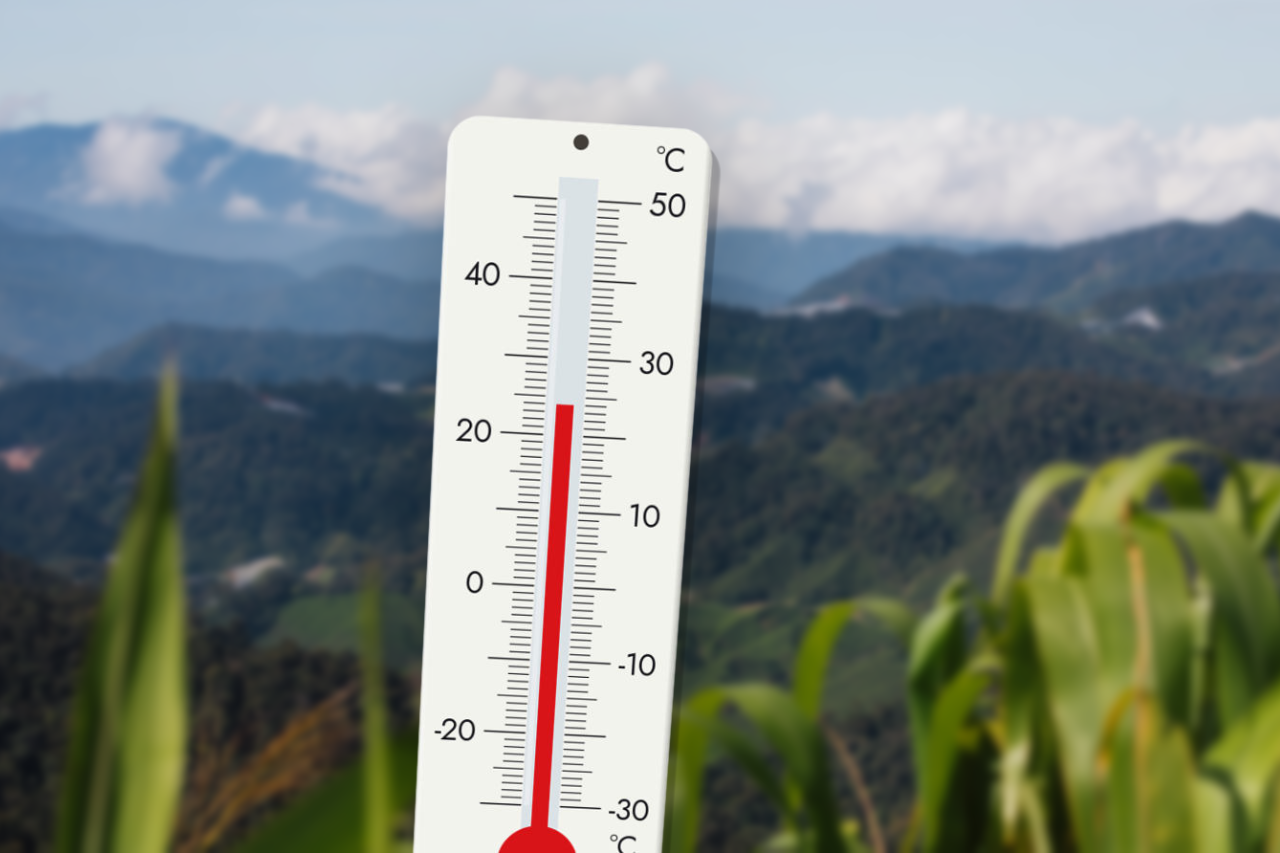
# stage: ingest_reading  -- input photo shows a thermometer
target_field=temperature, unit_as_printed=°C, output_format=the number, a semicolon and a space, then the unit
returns 24; °C
